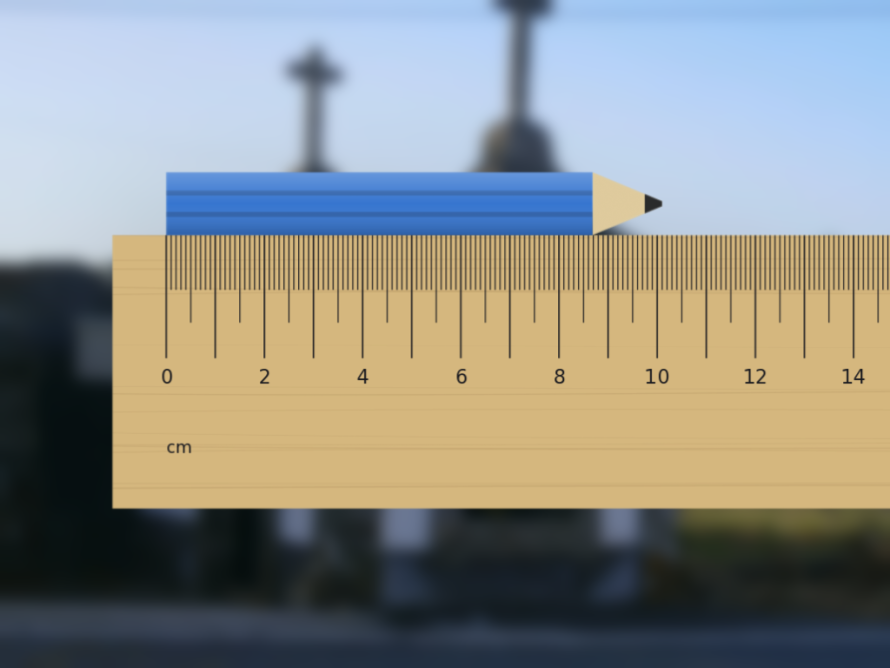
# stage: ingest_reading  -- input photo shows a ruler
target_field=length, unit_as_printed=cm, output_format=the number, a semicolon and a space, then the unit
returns 10.1; cm
